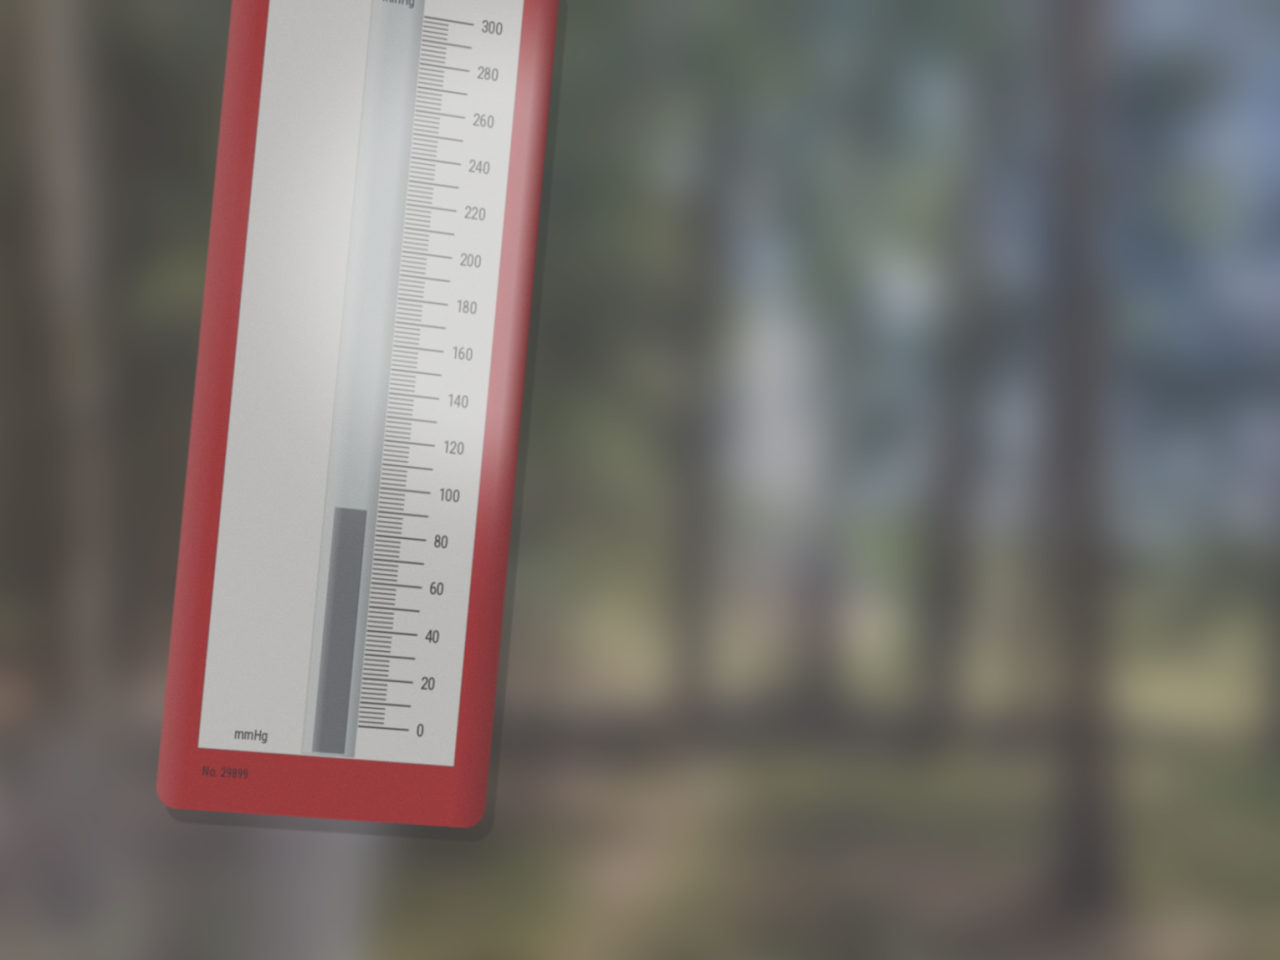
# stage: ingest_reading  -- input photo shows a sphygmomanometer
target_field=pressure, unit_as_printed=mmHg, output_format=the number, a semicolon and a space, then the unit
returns 90; mmHg
